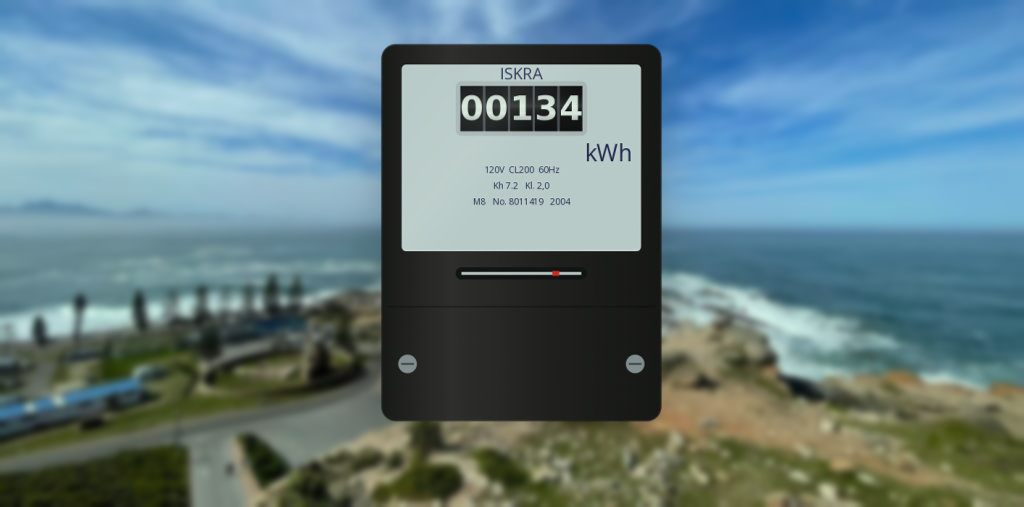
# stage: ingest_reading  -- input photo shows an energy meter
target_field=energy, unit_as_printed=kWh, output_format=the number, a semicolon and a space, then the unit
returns 134; kWh
